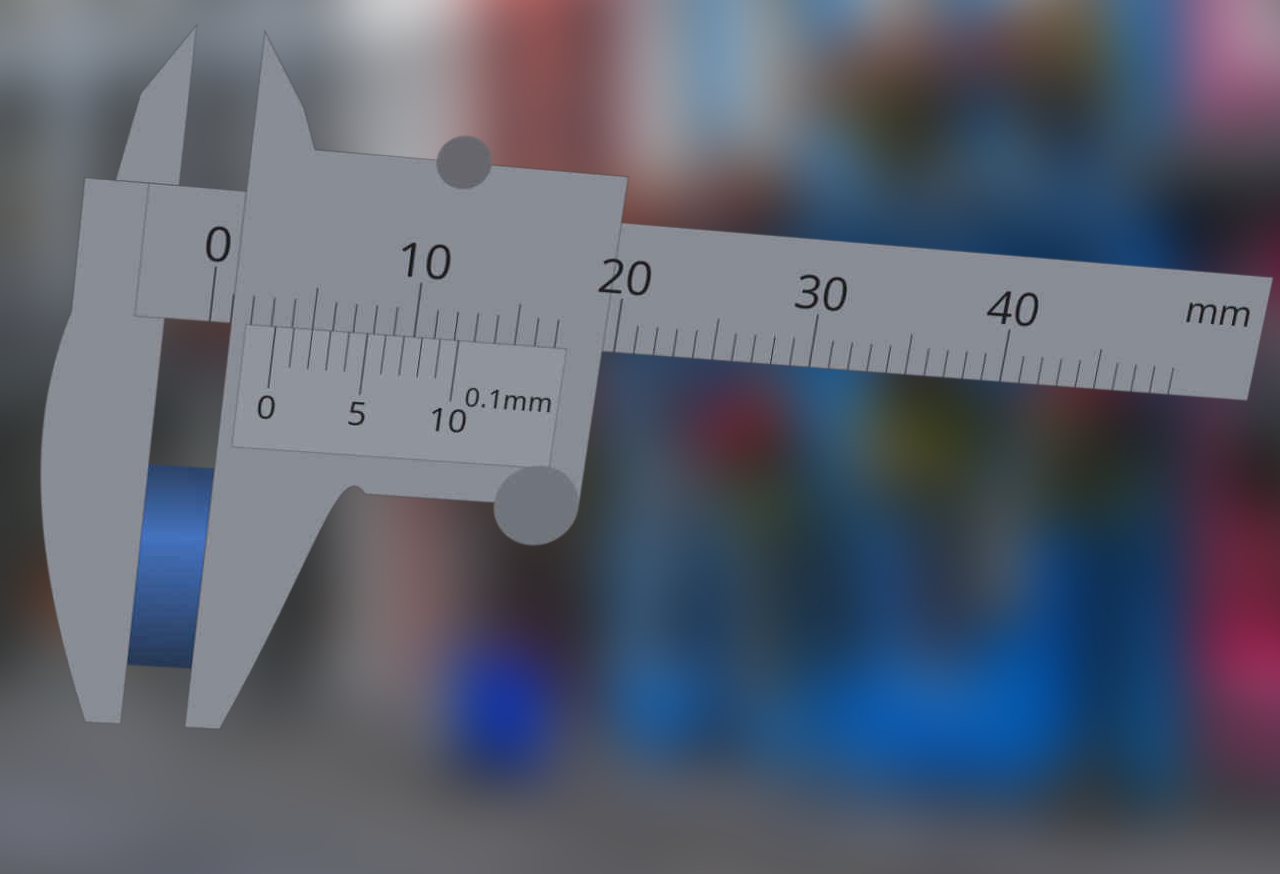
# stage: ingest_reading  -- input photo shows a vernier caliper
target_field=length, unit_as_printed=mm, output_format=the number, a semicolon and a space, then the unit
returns 3.2; mm
